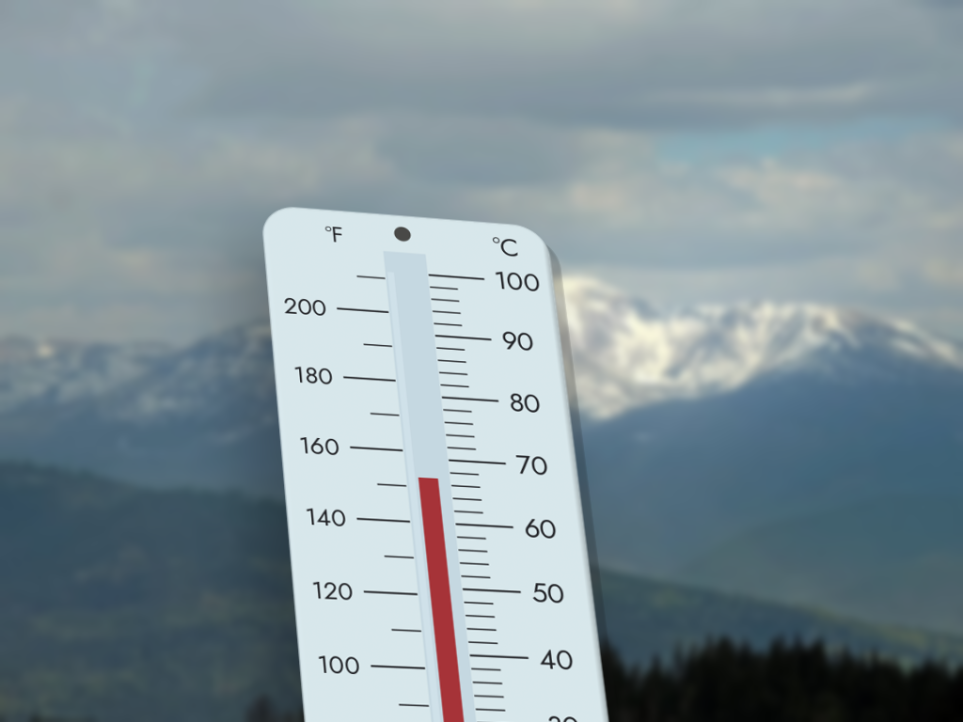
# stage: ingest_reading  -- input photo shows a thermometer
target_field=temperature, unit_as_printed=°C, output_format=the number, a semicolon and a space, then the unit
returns 67; °C
